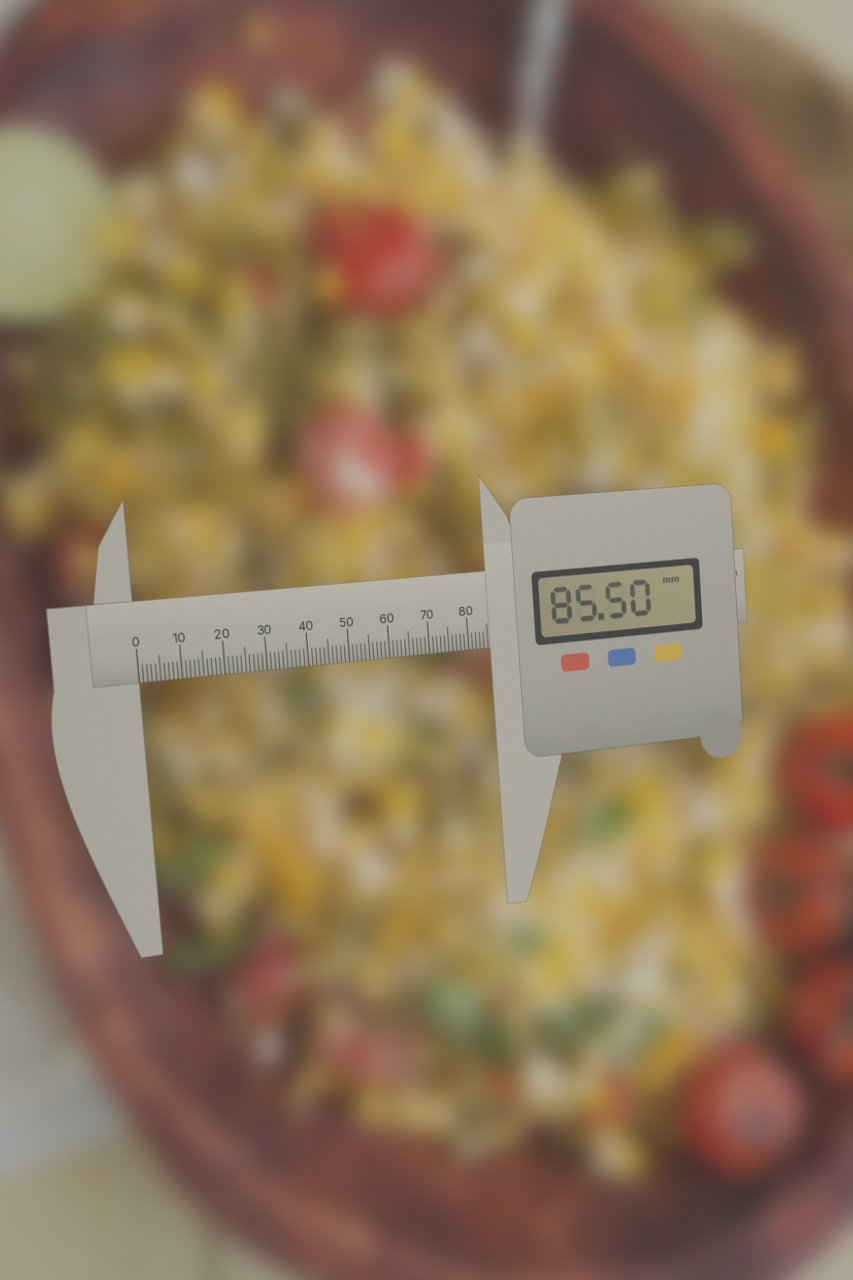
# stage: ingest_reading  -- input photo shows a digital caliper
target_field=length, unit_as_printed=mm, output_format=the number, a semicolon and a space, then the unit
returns 85.50; mm
